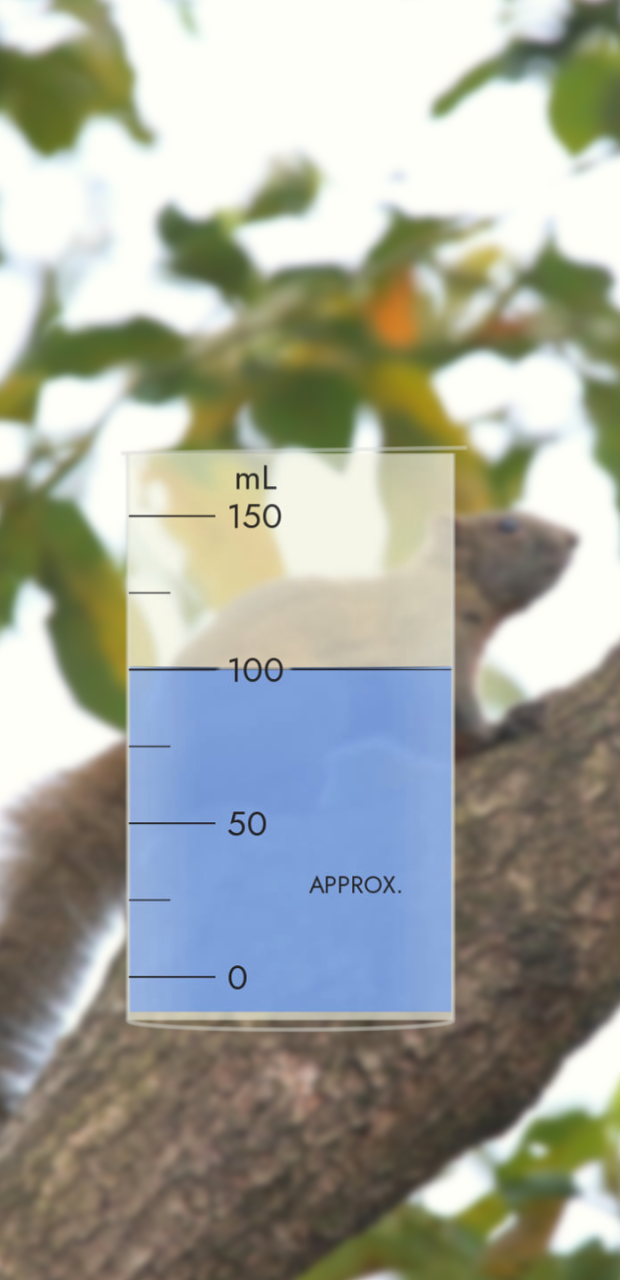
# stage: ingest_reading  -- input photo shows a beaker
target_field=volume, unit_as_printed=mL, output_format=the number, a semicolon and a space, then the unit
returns 100; mL
